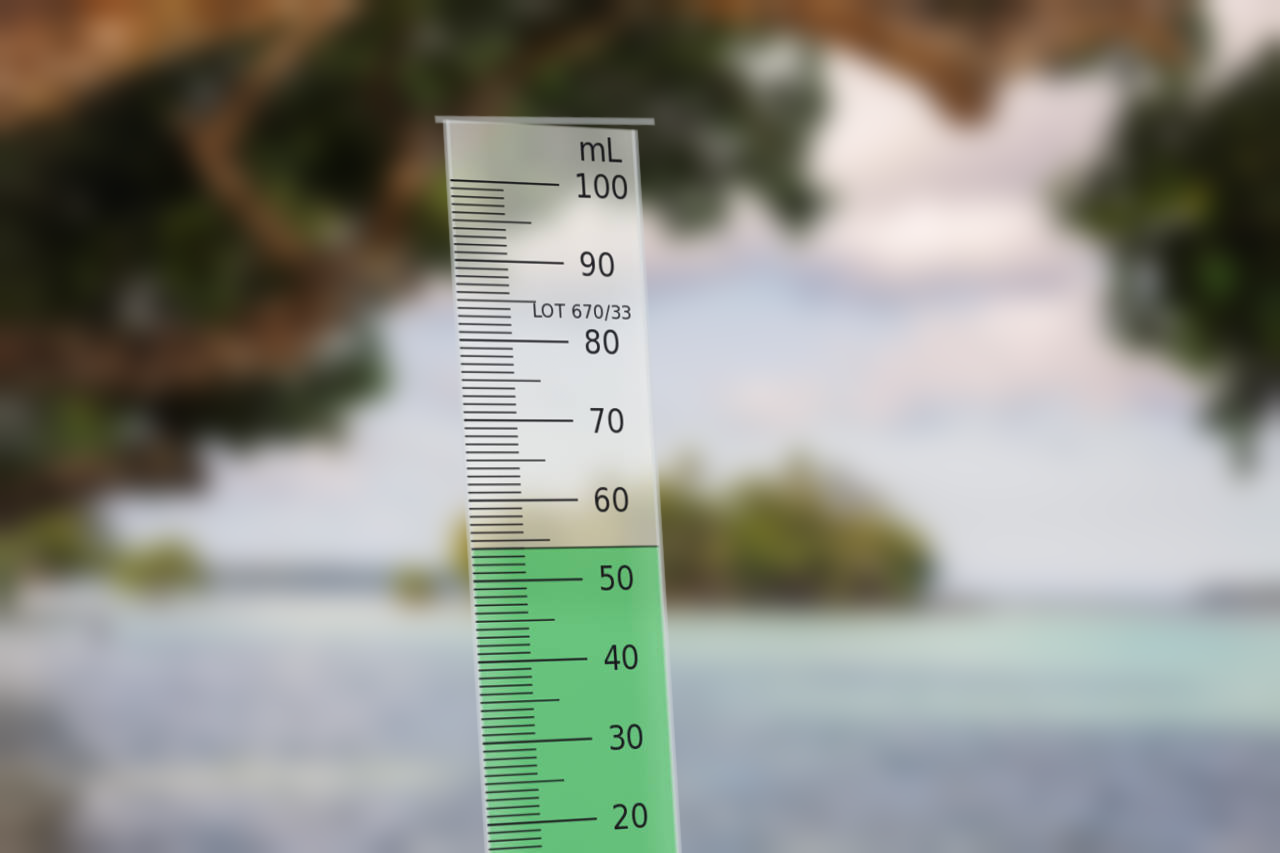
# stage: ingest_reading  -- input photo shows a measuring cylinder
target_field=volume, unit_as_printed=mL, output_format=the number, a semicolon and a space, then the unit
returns 54; mL
